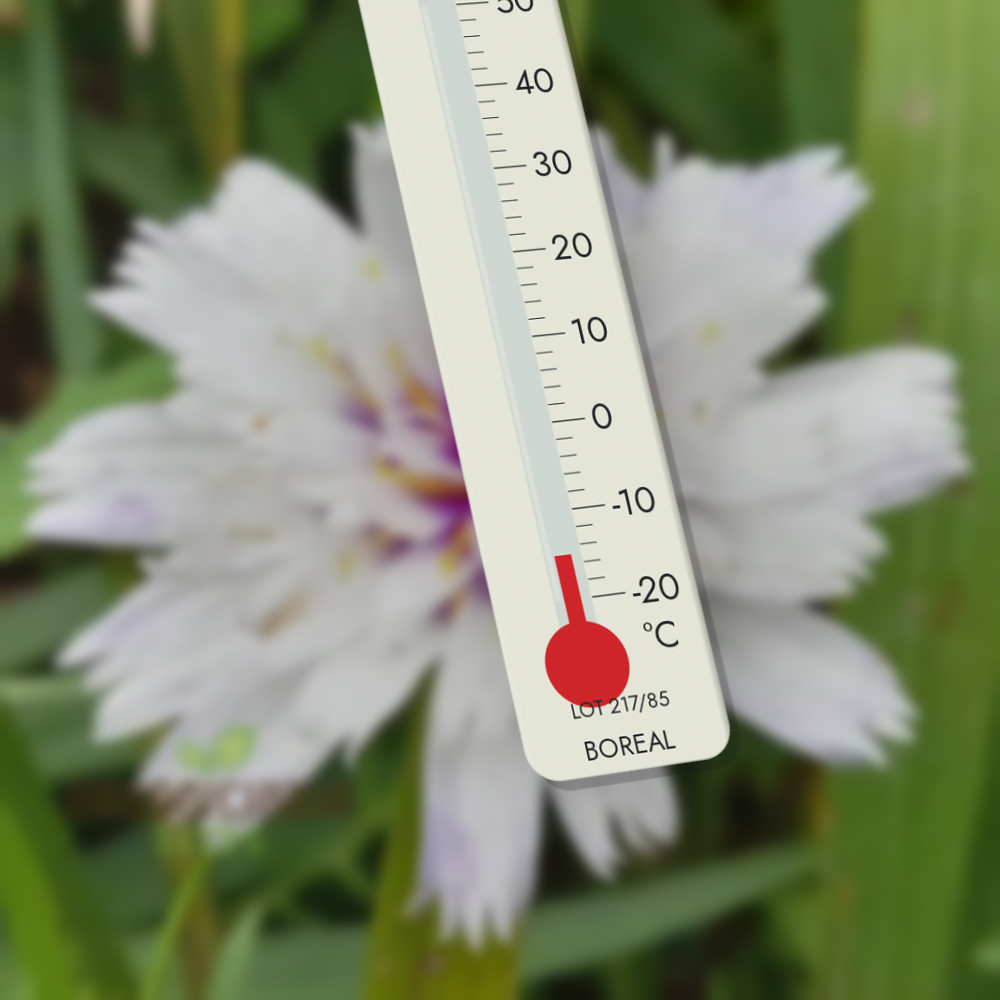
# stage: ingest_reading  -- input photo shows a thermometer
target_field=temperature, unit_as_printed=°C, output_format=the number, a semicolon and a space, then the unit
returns -15; °C
